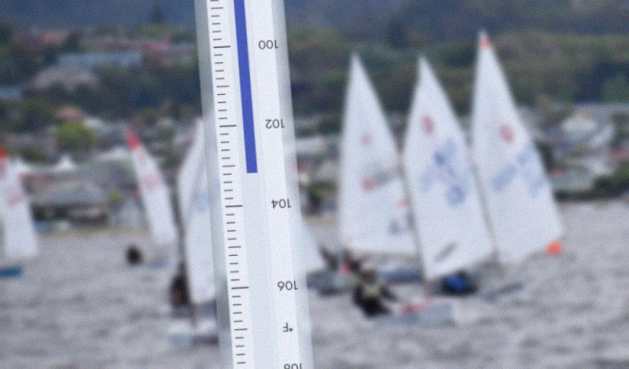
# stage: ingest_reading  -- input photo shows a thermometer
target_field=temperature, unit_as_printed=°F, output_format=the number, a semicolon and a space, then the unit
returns 103.2; °F
